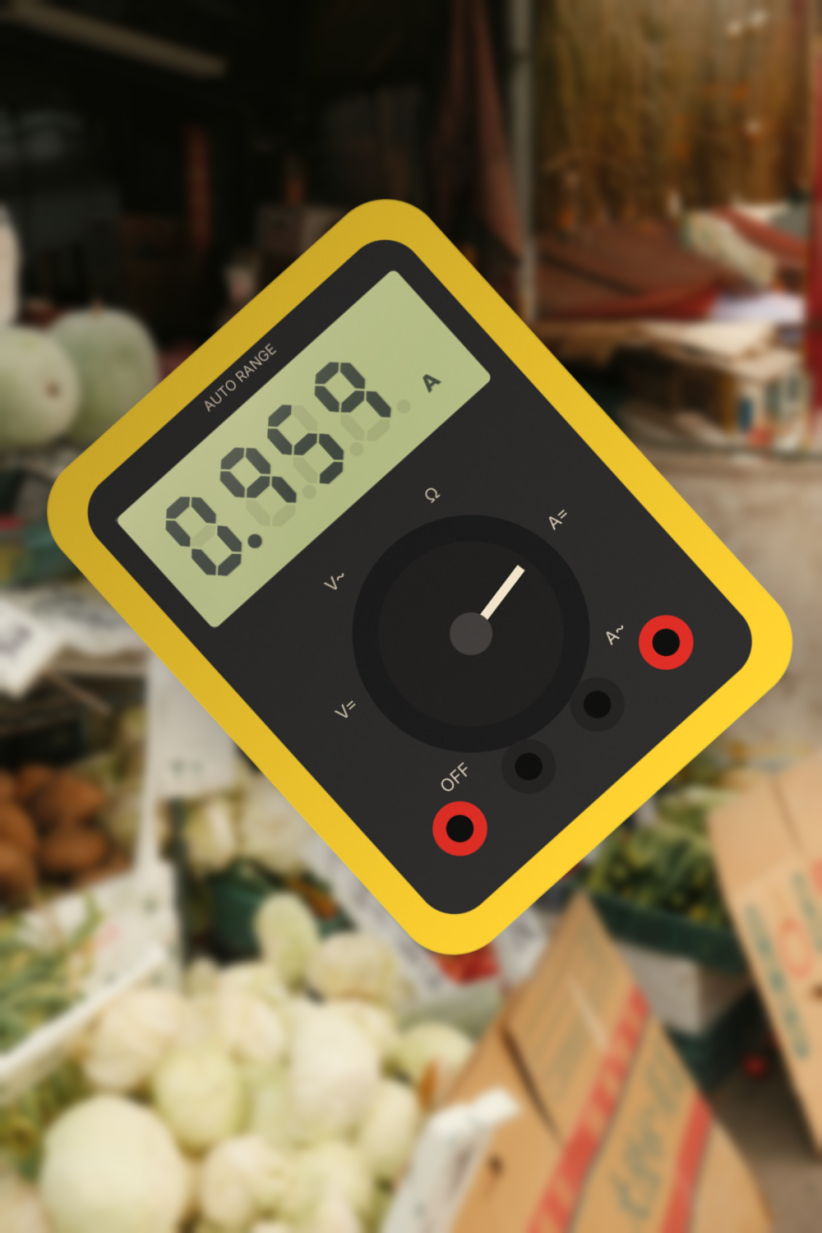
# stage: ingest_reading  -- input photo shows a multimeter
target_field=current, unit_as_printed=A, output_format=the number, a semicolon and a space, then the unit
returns 0.959; A
